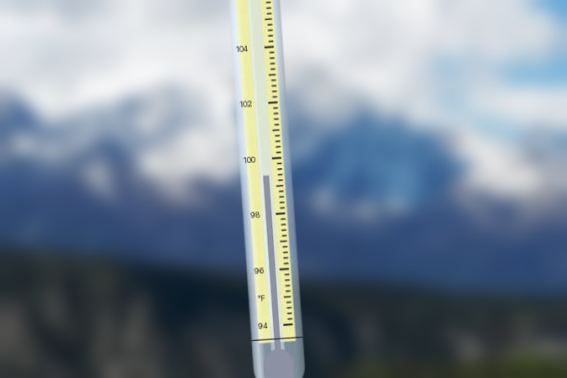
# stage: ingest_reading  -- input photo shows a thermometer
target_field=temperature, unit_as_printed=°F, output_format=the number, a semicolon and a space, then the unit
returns 99.4; °F
